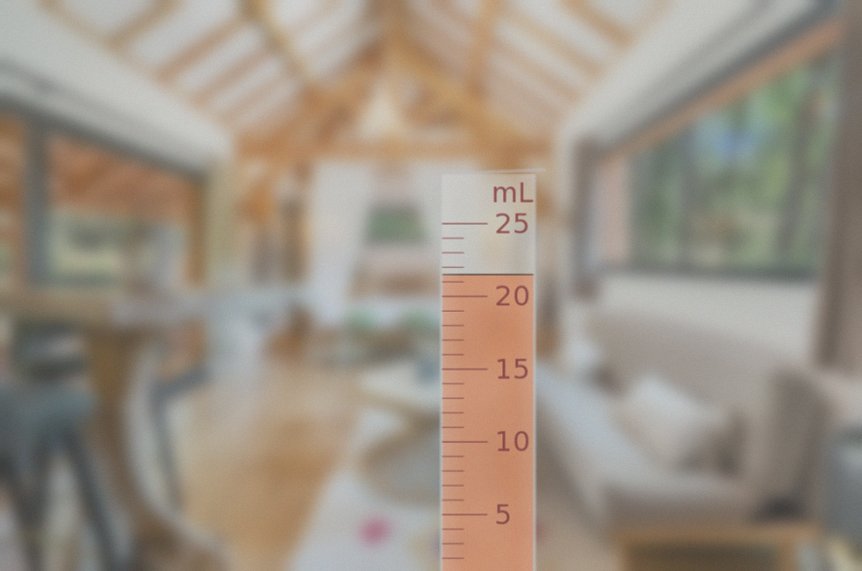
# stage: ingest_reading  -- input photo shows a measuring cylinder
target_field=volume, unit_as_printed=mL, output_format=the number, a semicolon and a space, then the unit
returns 21.5; mL
